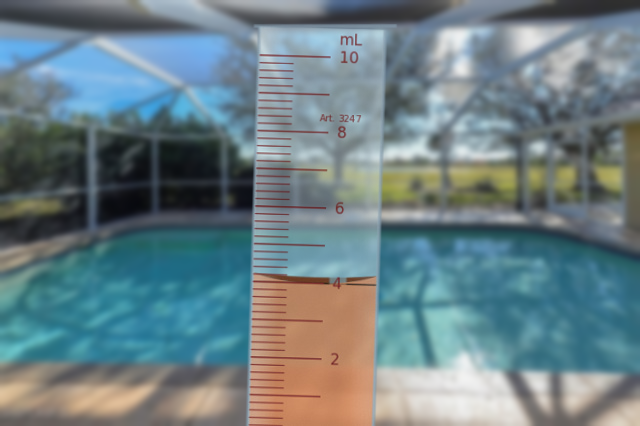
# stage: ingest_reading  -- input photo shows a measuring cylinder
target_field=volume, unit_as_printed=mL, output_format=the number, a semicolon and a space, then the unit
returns 4; mL
